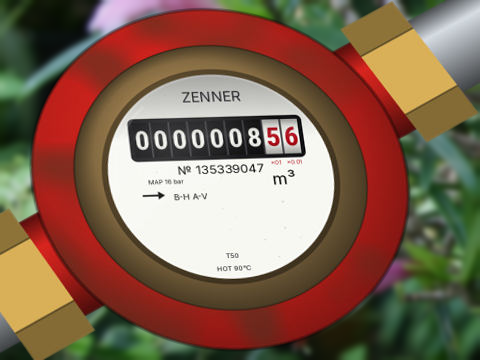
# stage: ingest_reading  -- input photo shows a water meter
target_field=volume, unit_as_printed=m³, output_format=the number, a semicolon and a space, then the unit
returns 8.56; m³
